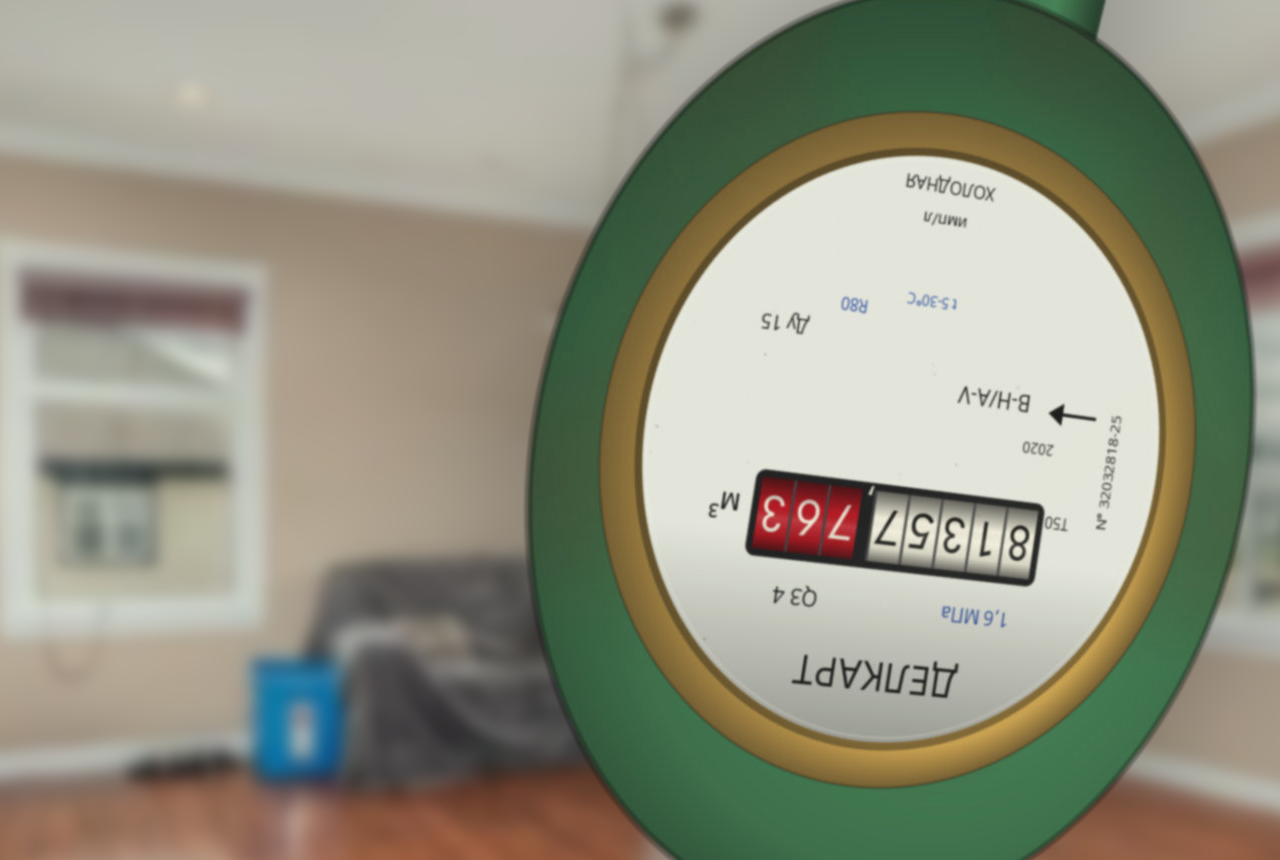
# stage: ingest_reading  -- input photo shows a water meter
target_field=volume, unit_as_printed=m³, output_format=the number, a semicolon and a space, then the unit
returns 81357.763; m³
